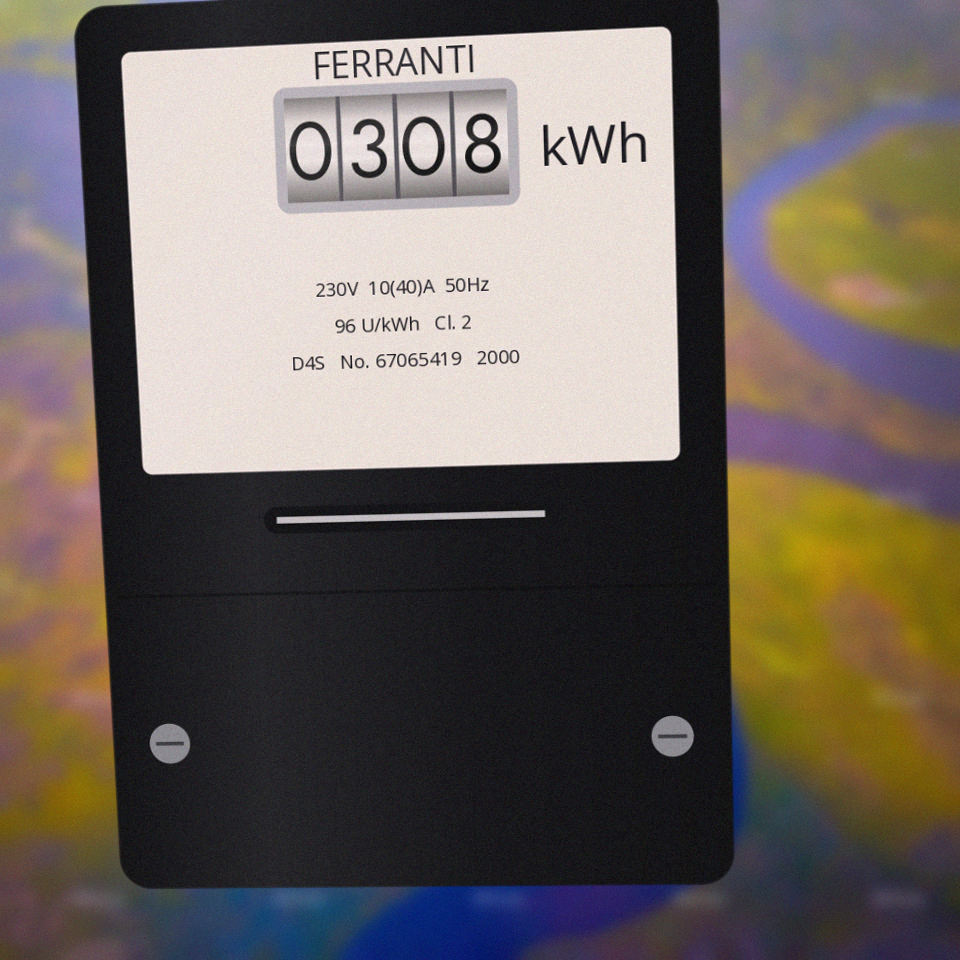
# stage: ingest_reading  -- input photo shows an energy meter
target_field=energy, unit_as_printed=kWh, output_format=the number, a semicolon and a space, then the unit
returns 308; kWh
